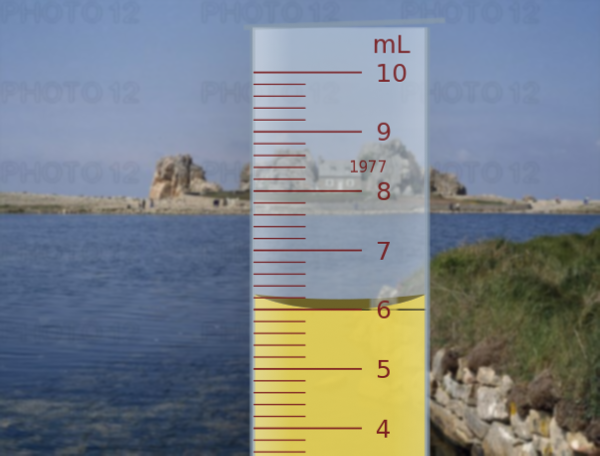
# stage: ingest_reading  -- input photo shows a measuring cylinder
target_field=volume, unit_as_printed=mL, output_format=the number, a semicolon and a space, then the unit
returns 6; mL
